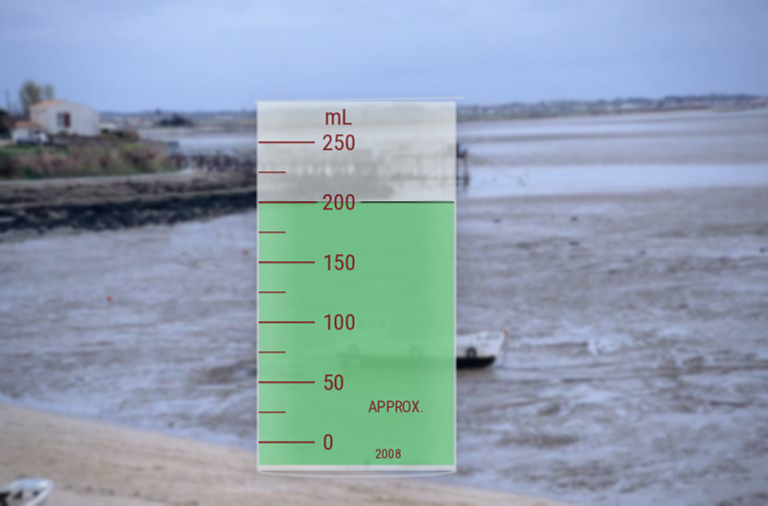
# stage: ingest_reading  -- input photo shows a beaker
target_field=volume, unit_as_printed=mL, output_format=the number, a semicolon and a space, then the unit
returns 200; mL
